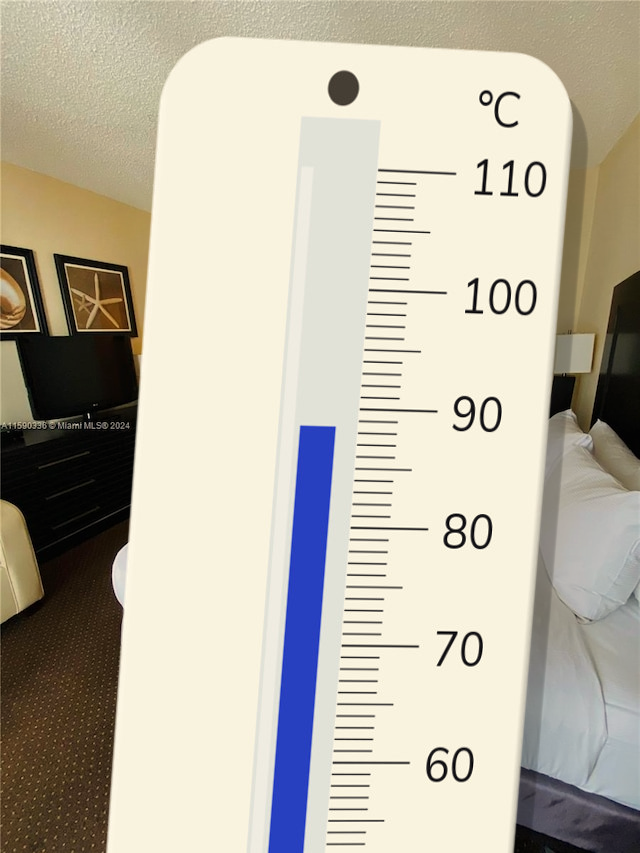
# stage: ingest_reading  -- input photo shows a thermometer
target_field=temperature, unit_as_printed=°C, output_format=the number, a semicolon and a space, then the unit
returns 88.5; °C
